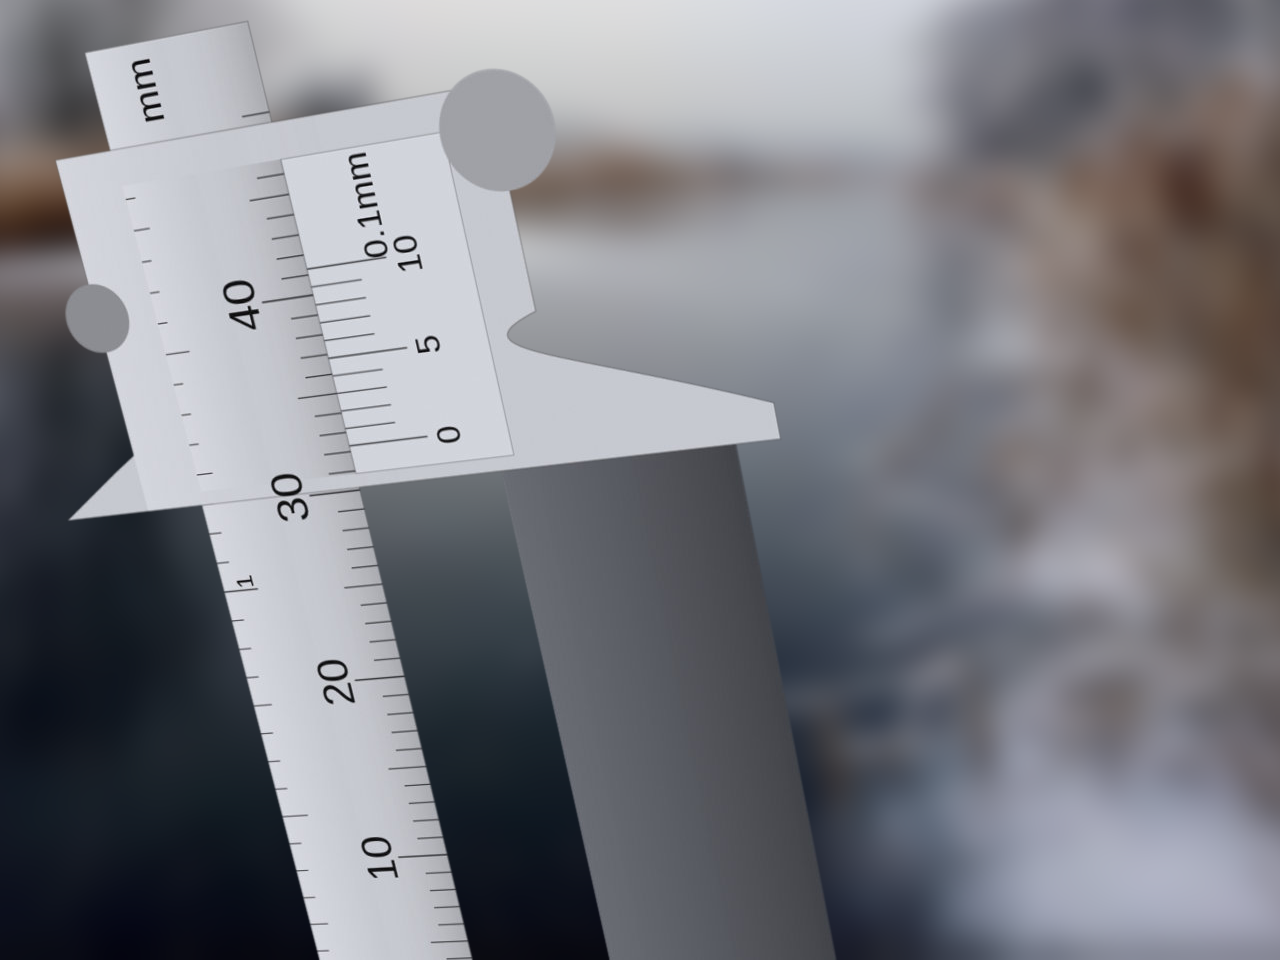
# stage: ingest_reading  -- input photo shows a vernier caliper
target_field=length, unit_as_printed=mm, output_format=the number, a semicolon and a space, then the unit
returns 32.3; mm
